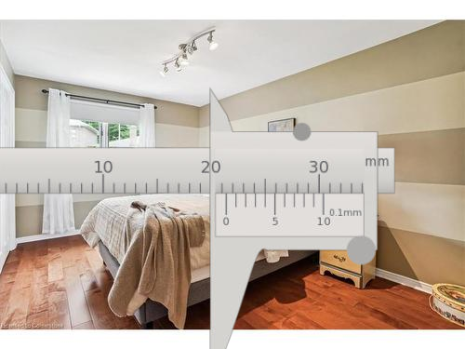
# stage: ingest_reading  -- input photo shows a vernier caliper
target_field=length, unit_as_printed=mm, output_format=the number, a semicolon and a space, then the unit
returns 21.4; mm
